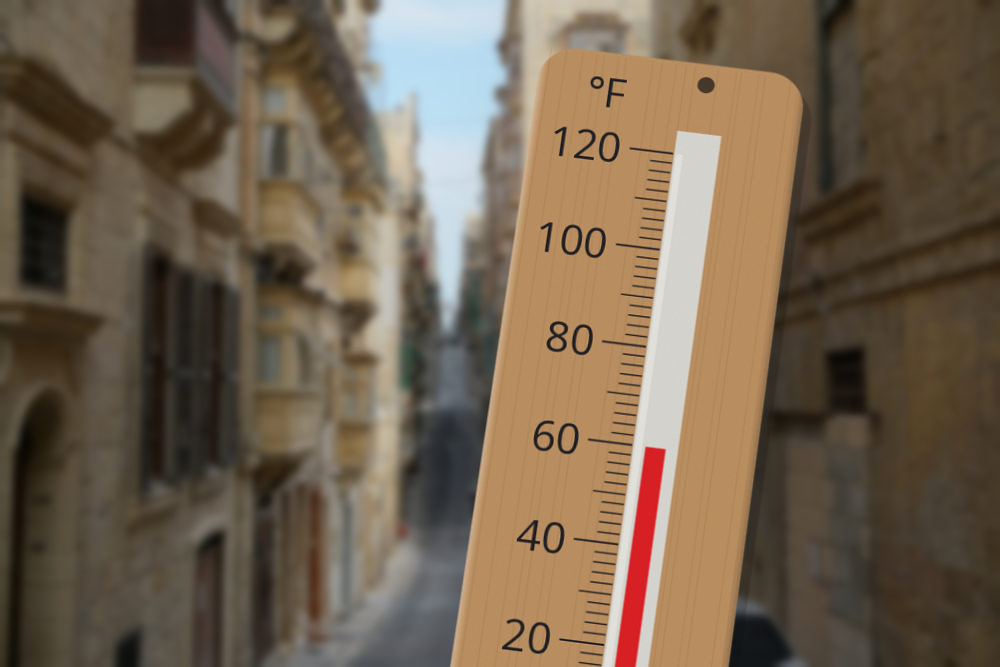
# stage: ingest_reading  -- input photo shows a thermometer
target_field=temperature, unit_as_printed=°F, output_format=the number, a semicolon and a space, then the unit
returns 60; °F
